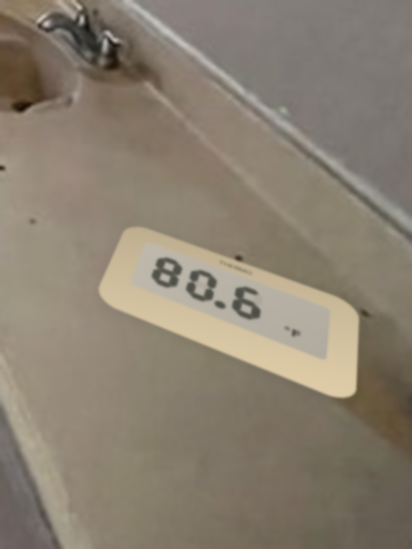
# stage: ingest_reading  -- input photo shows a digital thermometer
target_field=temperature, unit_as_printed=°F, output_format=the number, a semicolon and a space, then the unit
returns 80.6; °F
